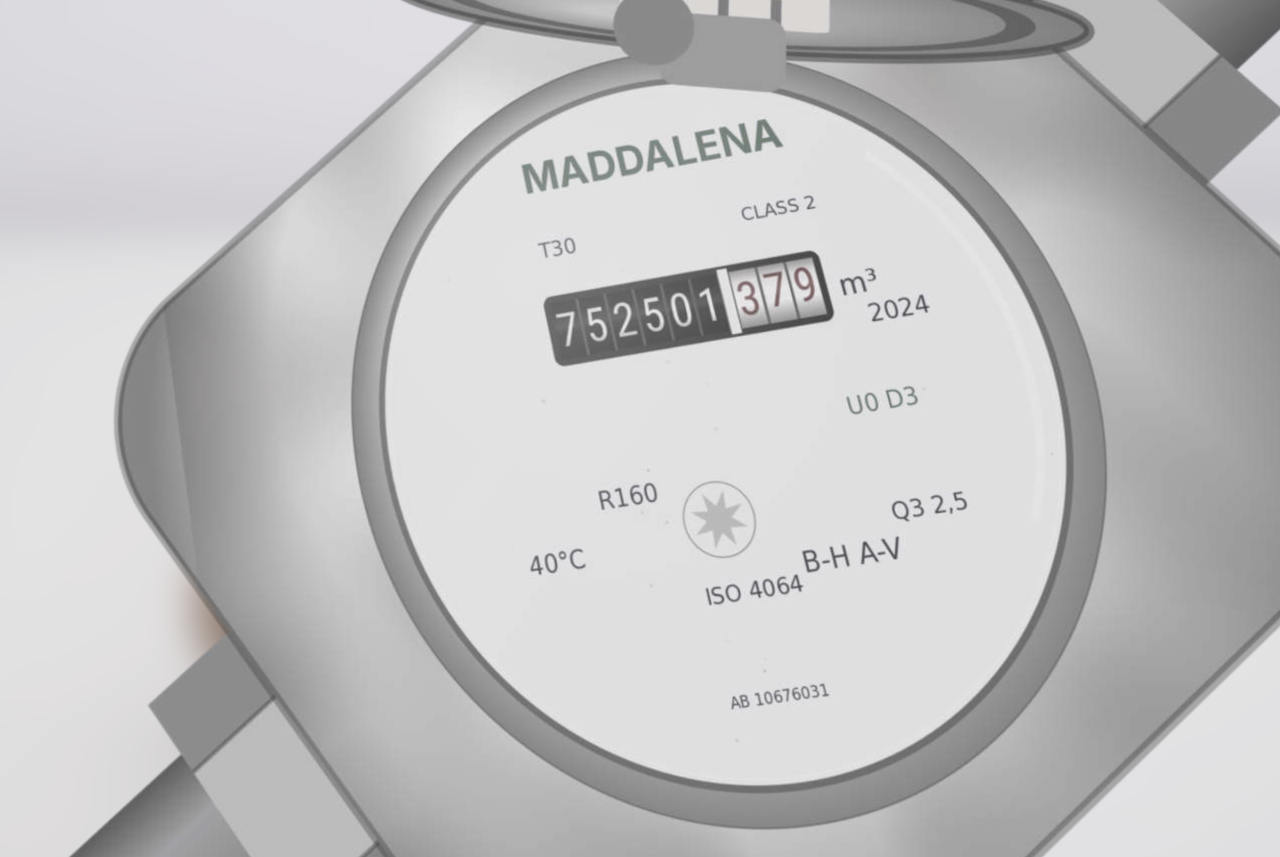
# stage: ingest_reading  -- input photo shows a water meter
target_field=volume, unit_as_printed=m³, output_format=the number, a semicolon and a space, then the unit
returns 752501.379; m³
